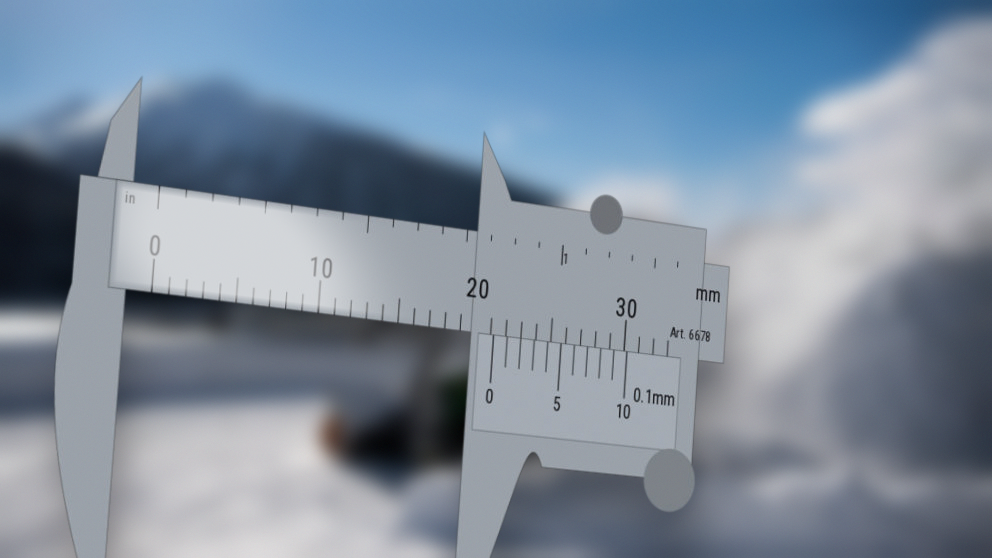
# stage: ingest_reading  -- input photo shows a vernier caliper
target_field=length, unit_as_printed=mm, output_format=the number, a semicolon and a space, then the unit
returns 21.2; mm
